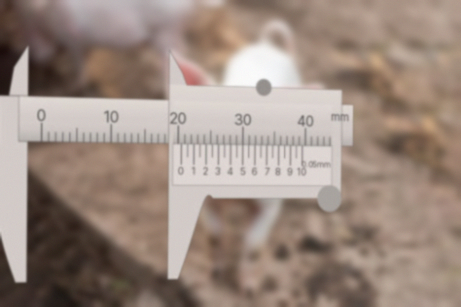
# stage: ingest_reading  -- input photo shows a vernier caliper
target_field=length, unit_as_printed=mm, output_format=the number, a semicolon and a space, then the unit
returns 20.5; mm
